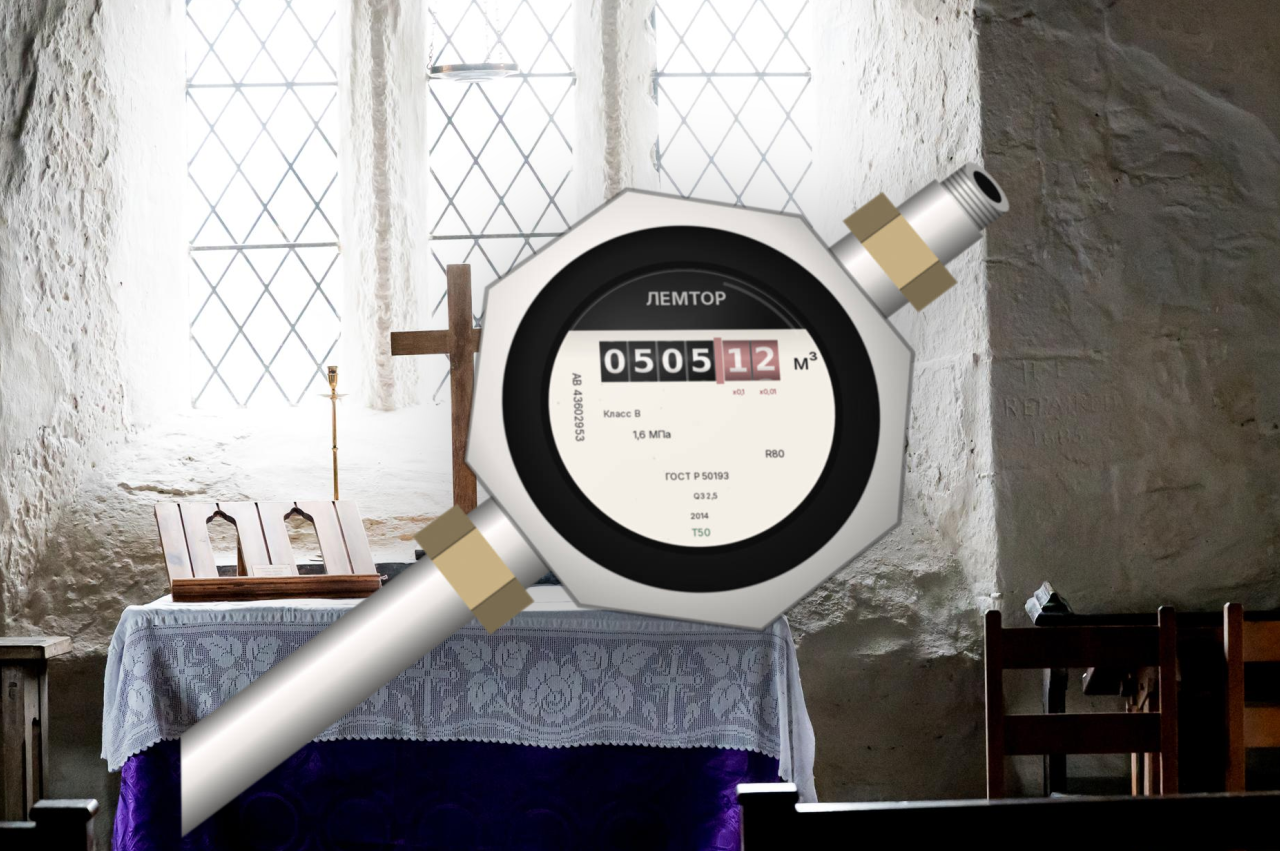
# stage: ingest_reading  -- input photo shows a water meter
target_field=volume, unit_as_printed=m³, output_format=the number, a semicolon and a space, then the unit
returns 505.12; m³
